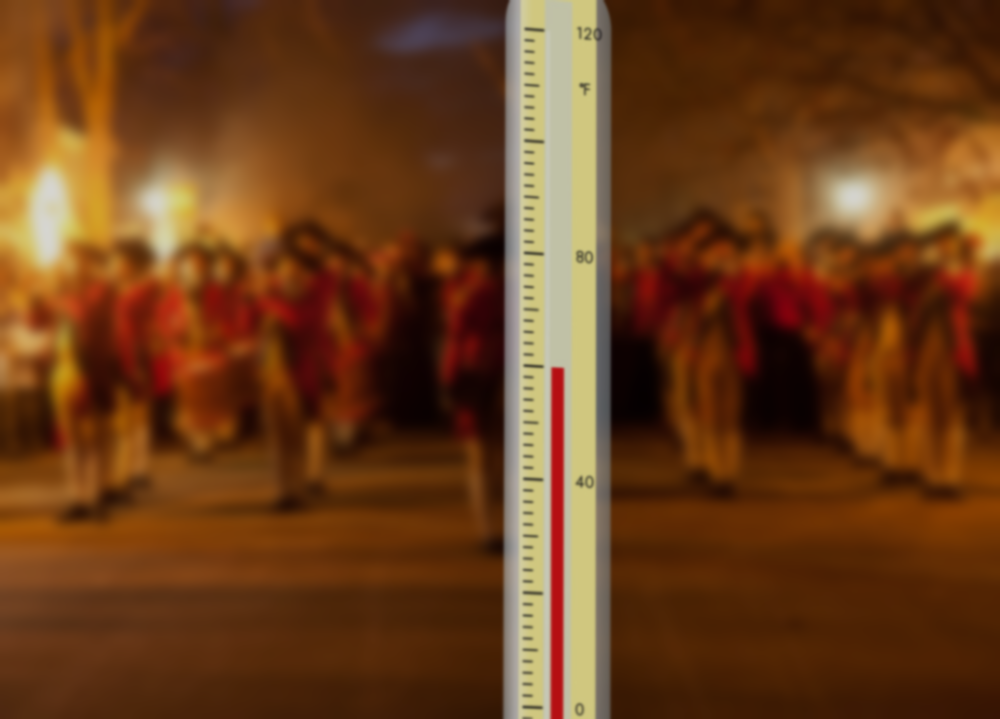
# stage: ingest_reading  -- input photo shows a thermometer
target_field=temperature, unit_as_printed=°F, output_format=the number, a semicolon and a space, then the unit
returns 60; °F
